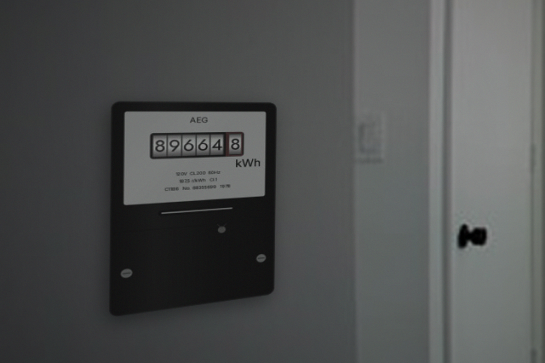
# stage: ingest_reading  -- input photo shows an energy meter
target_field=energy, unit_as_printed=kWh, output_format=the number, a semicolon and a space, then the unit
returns 89664.8; kWh
